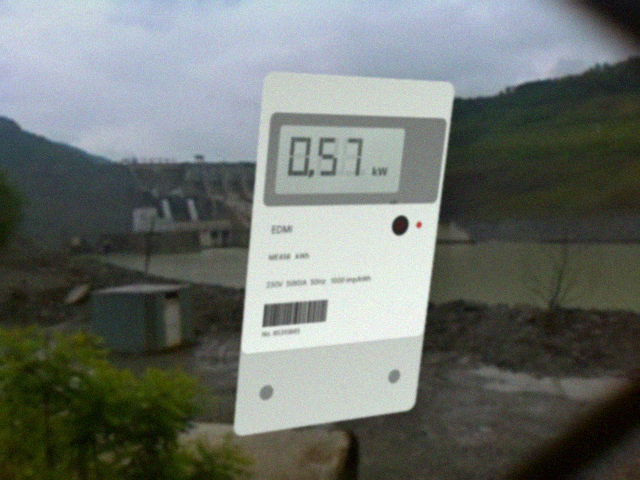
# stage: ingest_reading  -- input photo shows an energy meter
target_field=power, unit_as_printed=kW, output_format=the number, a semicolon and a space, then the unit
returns 0.57; kW
